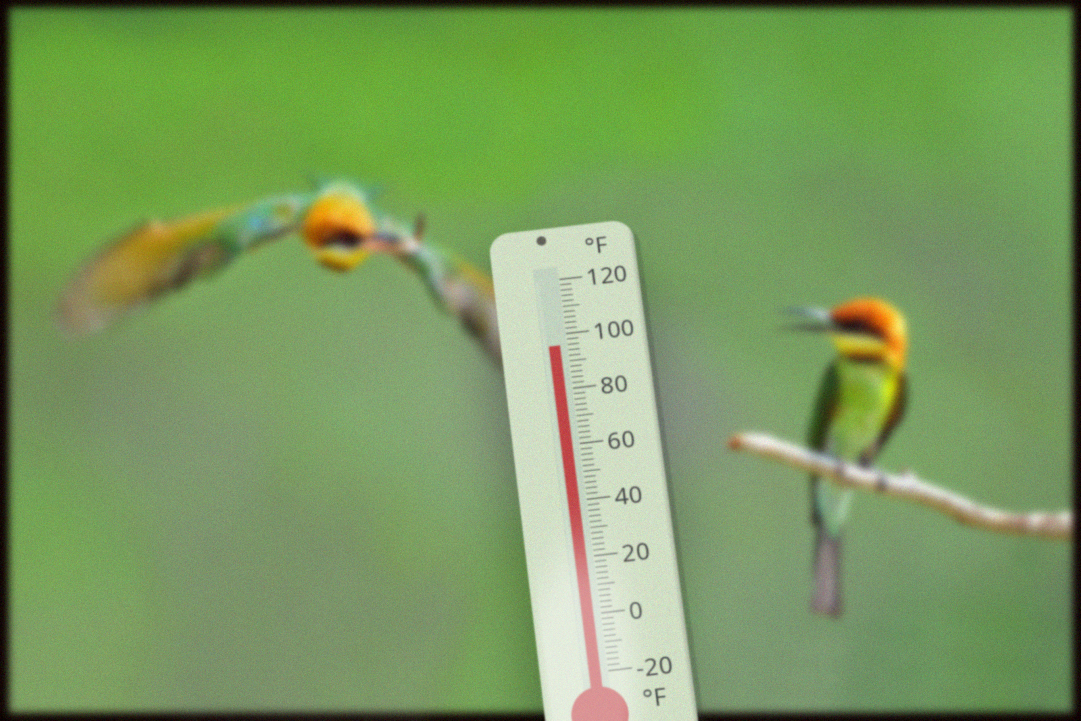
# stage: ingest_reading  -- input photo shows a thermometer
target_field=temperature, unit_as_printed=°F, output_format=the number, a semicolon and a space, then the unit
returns 96; °F
